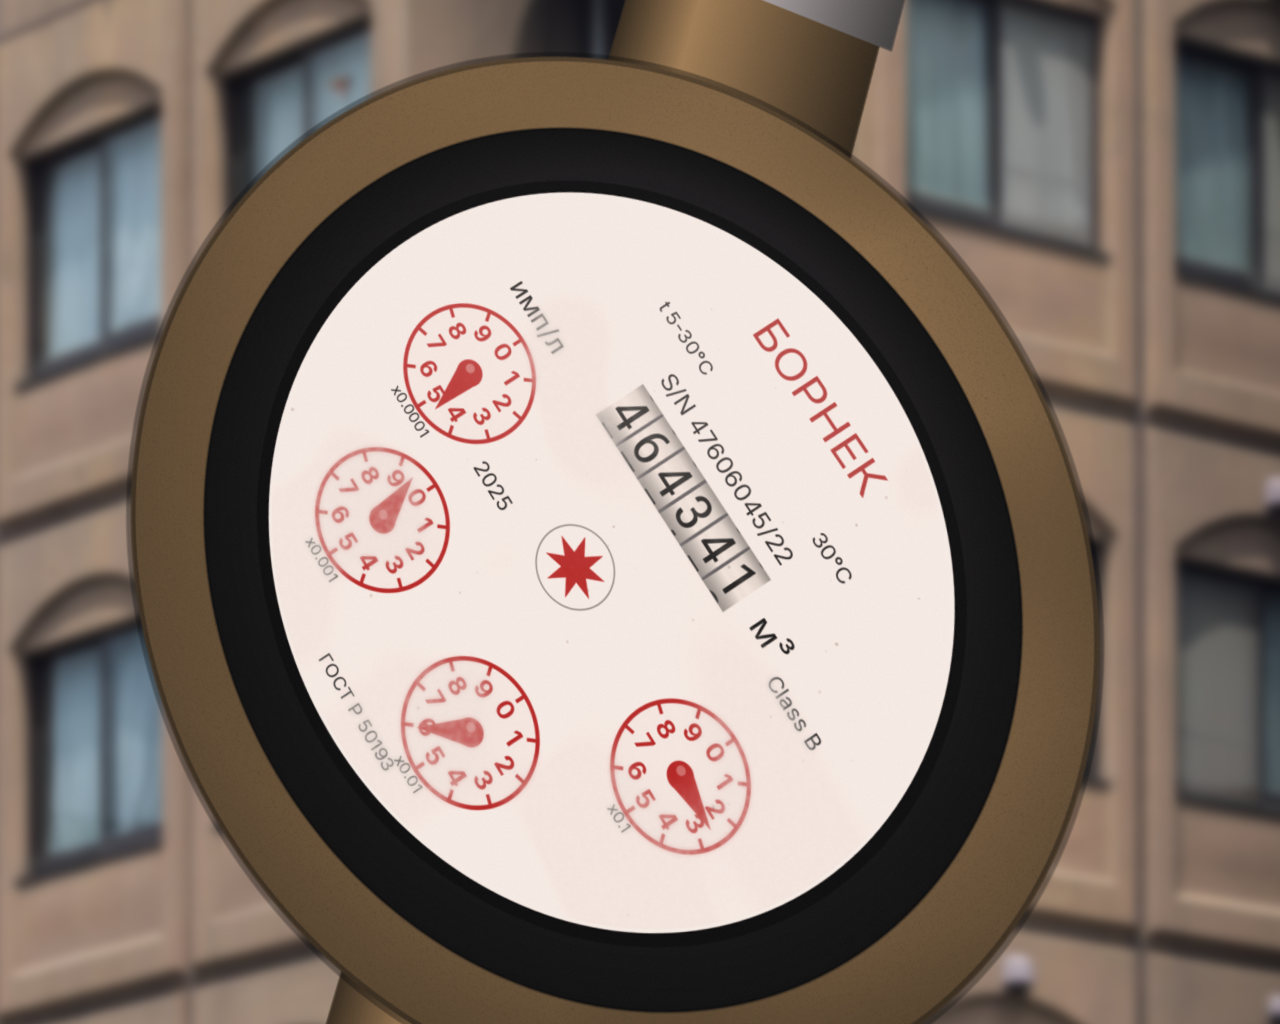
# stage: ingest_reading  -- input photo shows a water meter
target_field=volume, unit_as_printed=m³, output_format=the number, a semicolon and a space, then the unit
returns 464341.2594; m³
